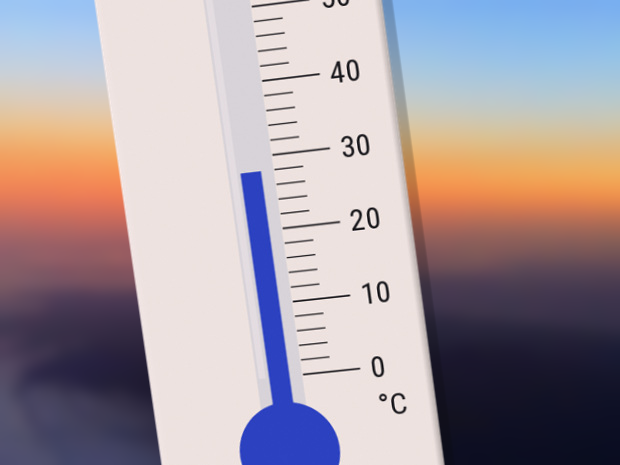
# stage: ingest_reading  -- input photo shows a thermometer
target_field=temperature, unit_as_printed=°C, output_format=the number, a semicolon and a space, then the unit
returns 28; °C
